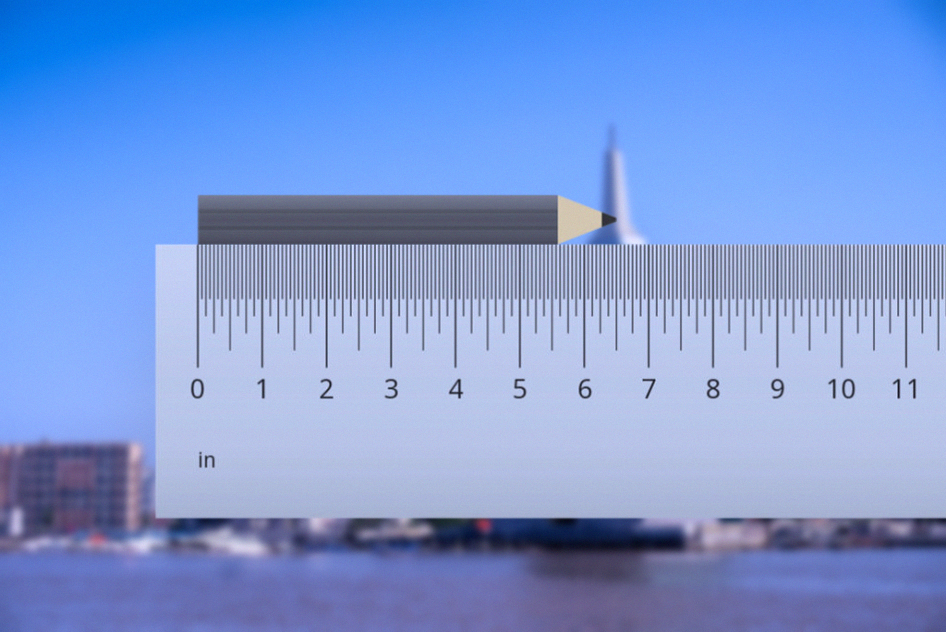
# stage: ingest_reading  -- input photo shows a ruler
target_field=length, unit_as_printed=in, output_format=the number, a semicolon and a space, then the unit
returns 6.5; in
